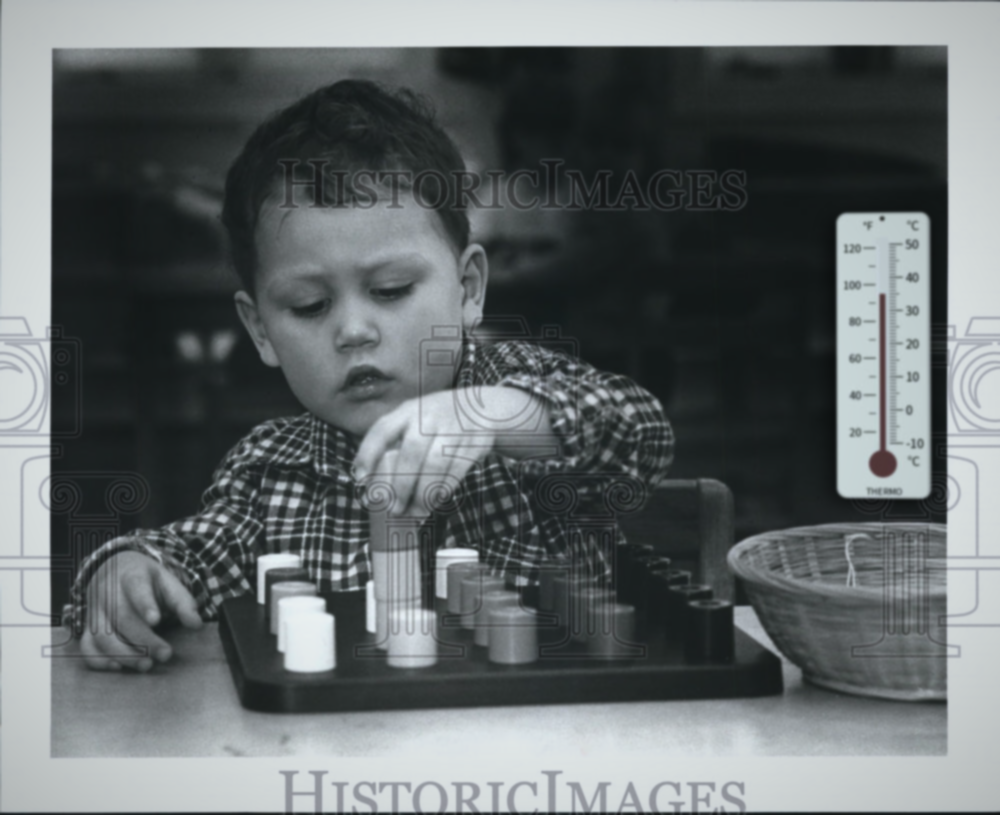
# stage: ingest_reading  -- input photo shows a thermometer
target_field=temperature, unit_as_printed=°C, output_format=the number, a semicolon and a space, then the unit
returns 35; °C
